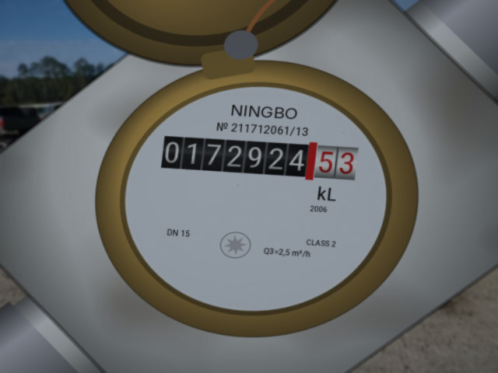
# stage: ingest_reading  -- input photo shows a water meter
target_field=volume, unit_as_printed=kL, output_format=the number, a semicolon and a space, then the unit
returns 172924.53; kL
